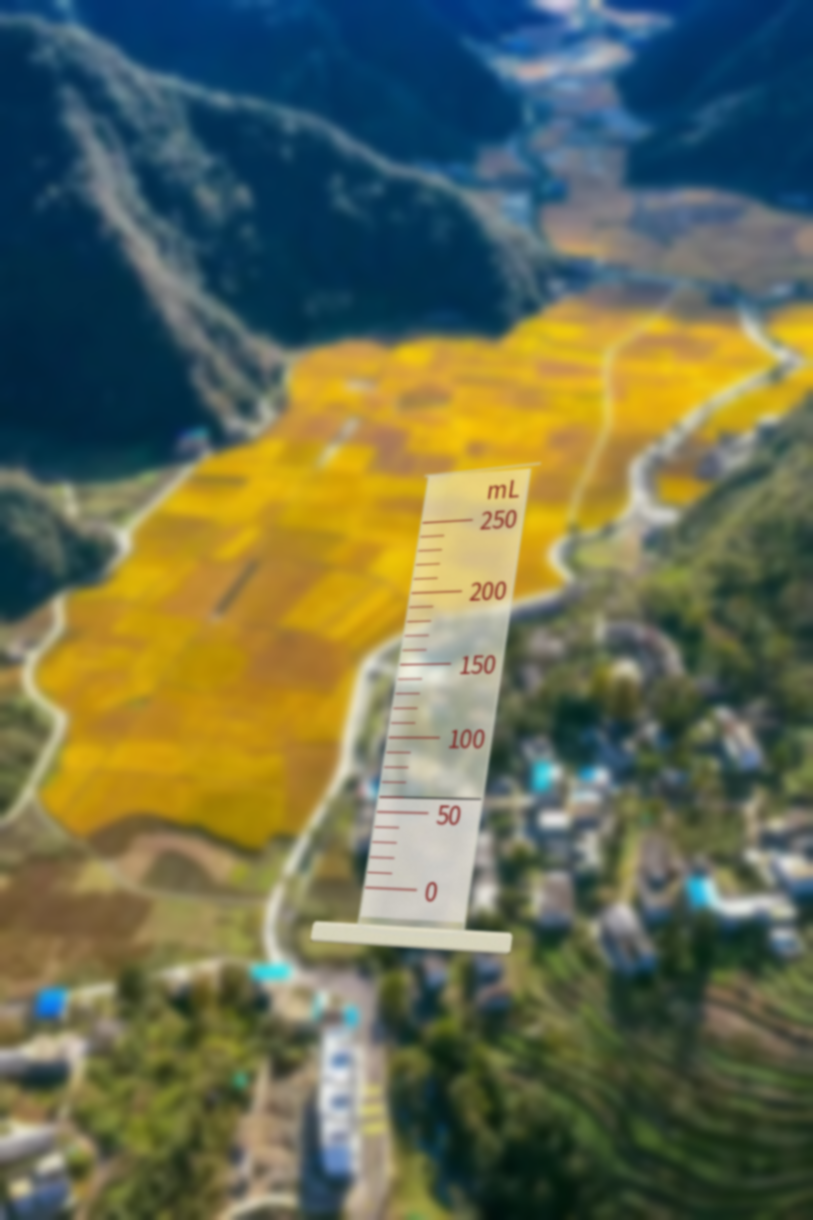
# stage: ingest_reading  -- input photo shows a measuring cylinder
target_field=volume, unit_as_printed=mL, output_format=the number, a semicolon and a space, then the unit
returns 60; mL
